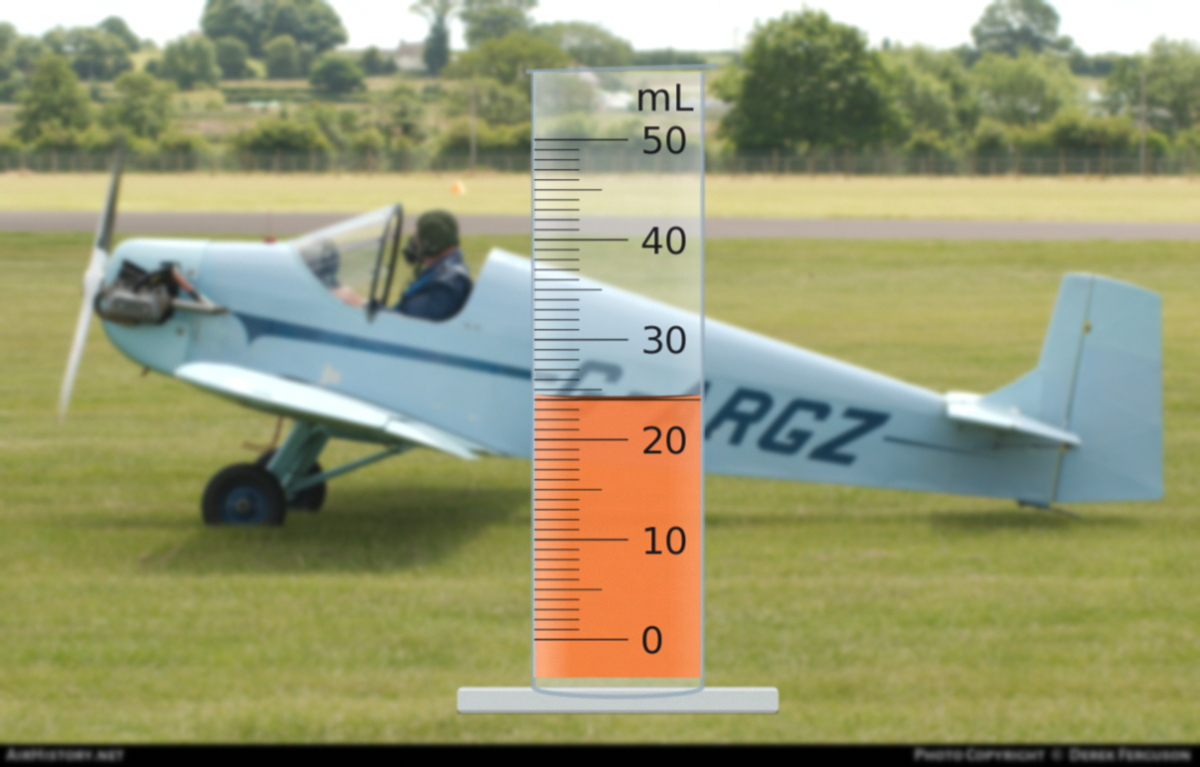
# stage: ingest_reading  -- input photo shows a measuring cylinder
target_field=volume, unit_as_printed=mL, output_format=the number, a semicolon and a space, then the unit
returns 24; mL
